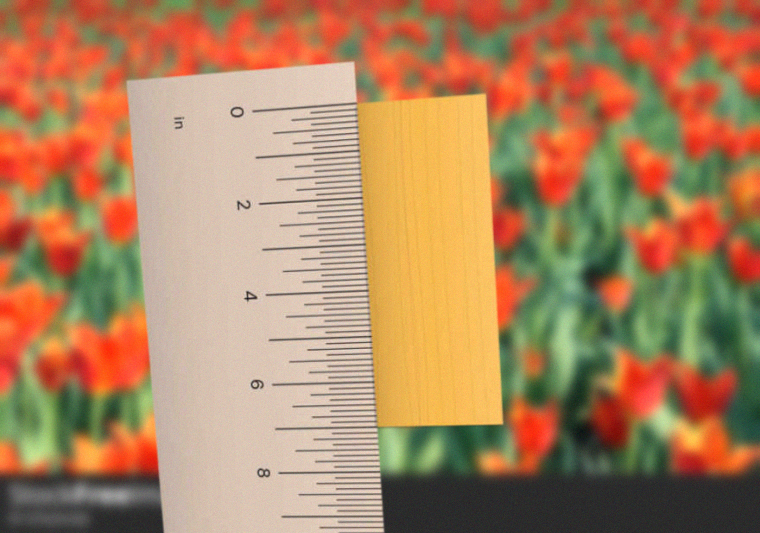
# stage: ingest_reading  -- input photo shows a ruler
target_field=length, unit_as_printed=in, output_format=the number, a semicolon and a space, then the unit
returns 7; in
